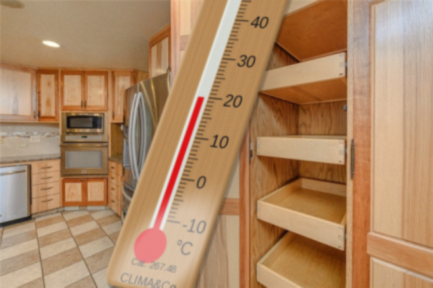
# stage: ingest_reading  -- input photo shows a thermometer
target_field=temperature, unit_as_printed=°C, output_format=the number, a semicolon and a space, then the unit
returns 20; °C
